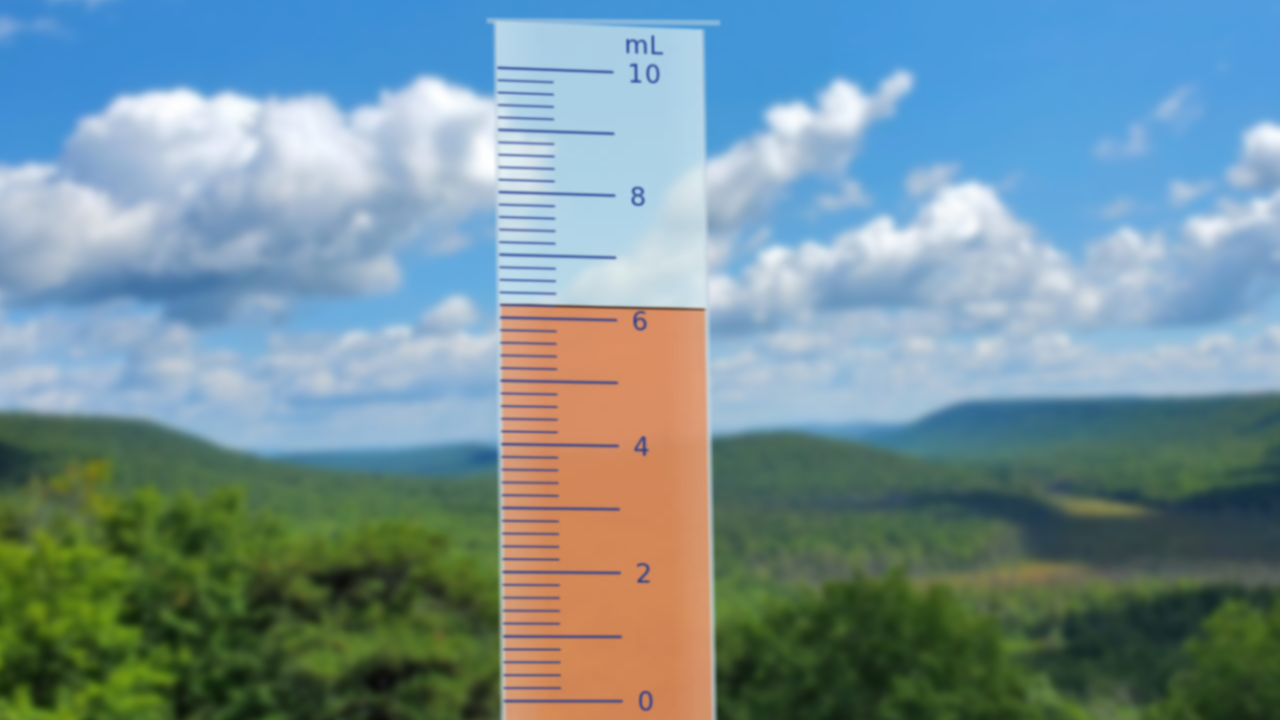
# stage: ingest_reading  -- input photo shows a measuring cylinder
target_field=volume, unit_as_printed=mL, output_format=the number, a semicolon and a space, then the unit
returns 6.2; mL
